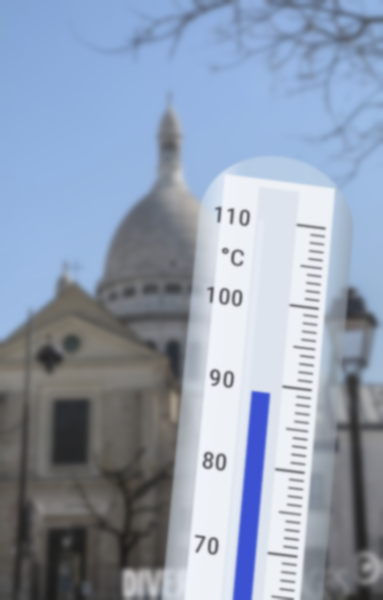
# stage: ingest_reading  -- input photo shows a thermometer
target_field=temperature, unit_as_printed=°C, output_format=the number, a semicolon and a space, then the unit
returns 89; °C
